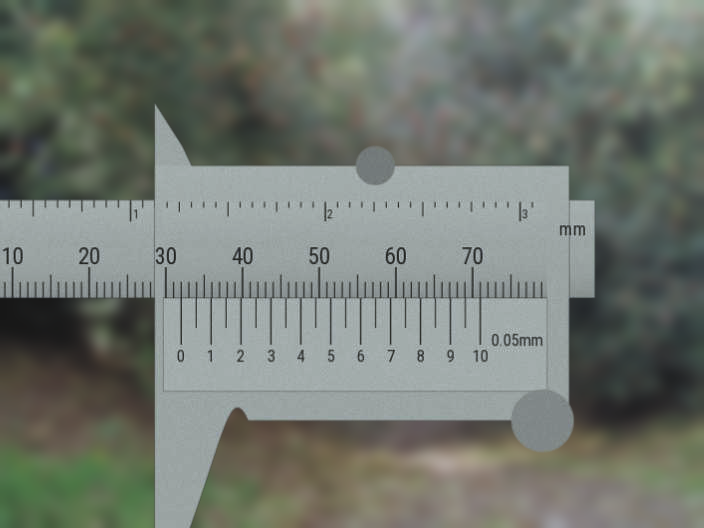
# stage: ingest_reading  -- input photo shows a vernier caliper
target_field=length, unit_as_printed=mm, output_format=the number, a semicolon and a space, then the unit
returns 32.0; mm
